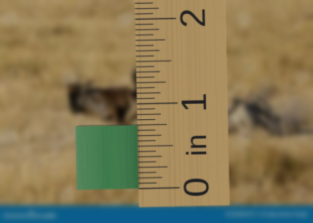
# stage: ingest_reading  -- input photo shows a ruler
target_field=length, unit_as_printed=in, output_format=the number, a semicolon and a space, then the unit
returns 0.75; in
